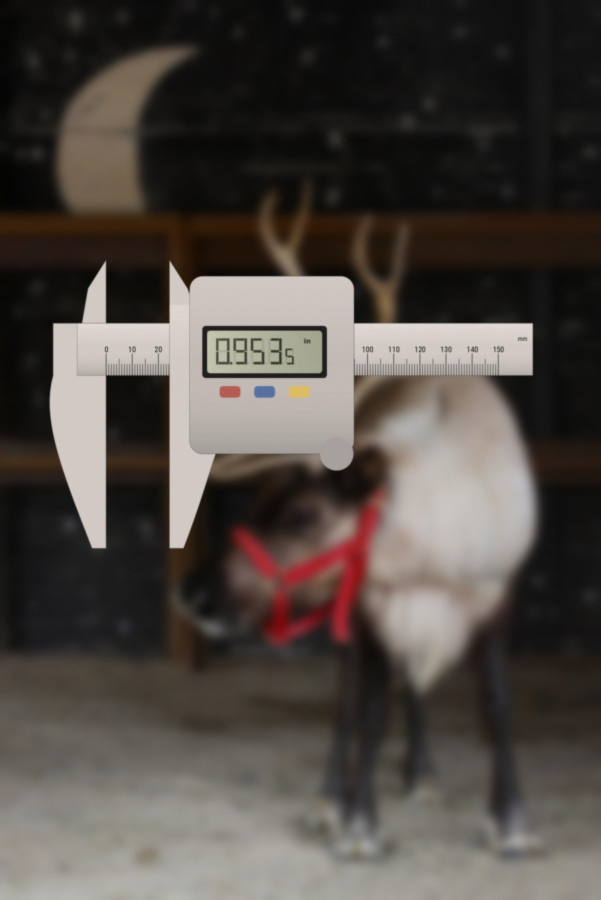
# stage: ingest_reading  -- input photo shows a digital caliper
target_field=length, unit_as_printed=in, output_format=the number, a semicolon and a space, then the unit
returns 0.9535; in
